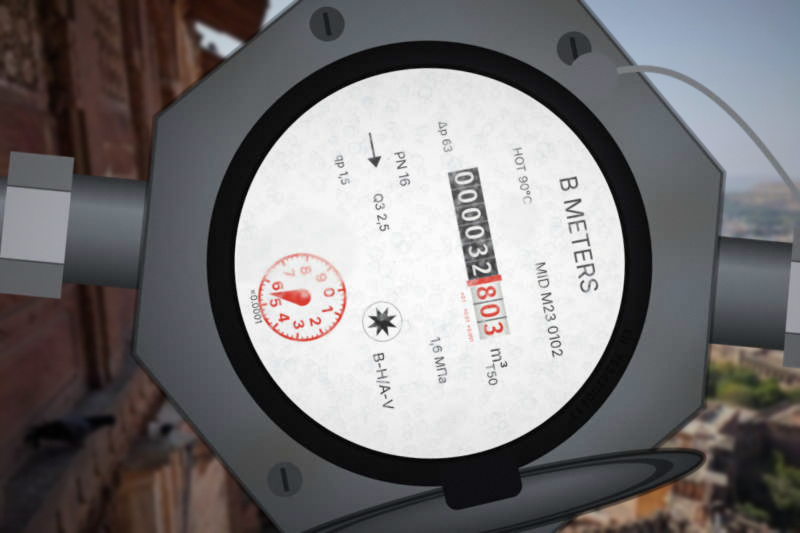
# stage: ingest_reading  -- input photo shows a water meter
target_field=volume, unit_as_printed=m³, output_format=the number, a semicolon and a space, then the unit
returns 32.8035; m³
